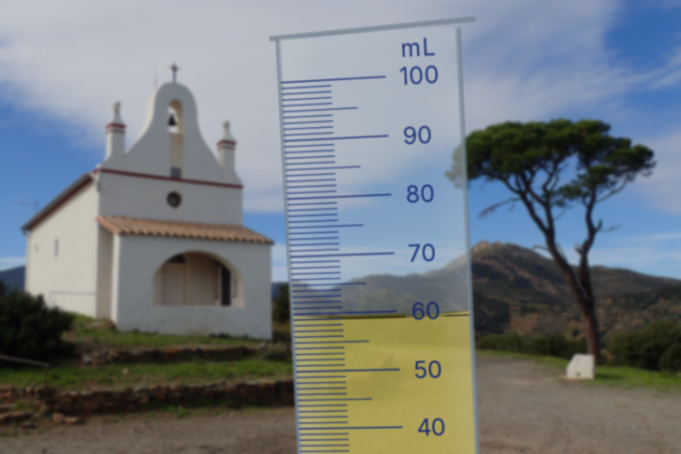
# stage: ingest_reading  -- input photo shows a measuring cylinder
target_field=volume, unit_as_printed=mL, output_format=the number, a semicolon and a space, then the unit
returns 59; mL
